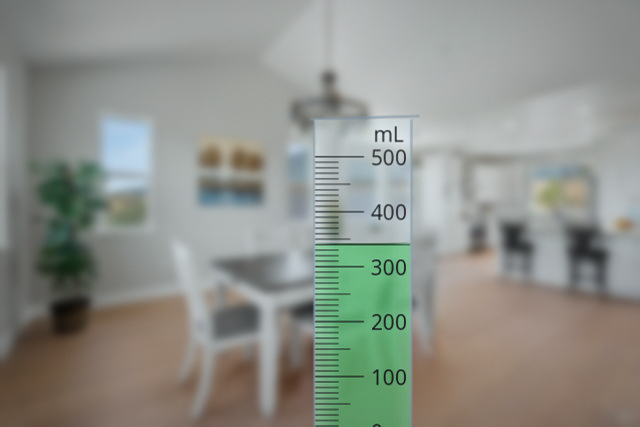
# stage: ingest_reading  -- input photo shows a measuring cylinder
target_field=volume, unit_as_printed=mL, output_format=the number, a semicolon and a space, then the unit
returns 340; mL
